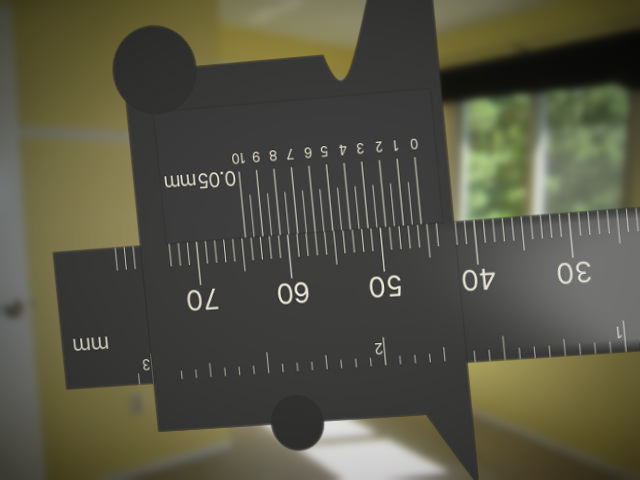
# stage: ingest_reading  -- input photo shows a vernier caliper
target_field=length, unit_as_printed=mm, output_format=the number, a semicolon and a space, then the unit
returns 45.6; mm
